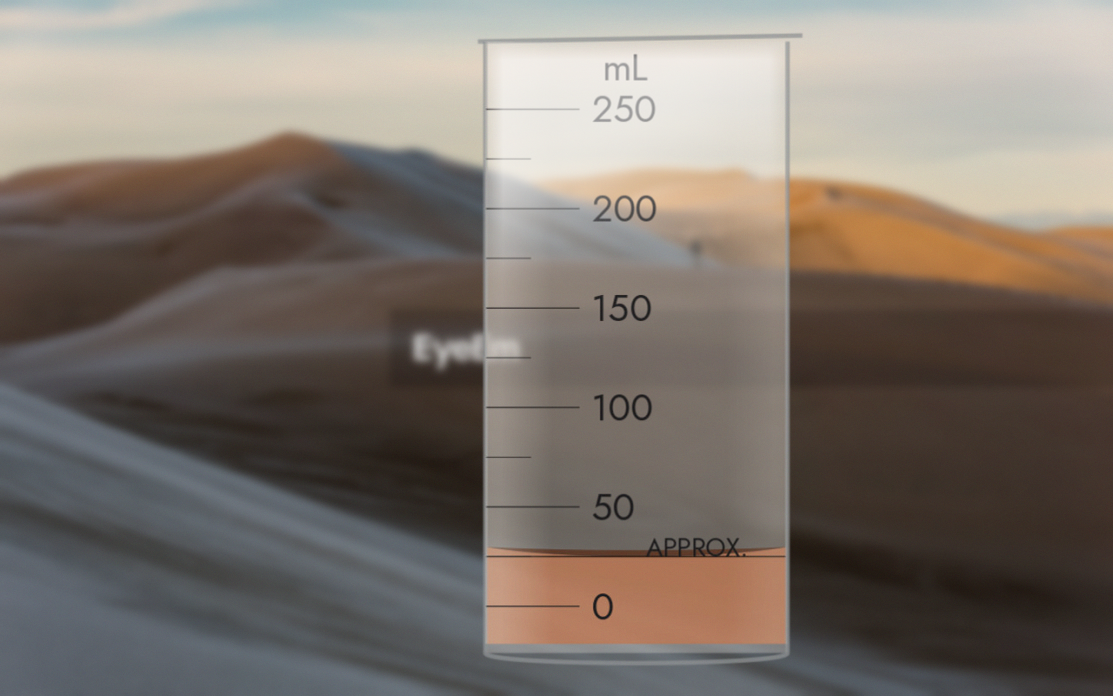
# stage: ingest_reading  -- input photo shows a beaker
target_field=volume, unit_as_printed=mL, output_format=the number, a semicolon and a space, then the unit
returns 25; mL
